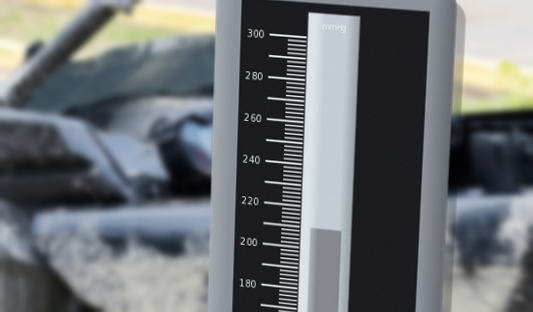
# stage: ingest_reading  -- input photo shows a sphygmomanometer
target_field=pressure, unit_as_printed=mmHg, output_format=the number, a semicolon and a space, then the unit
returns 210; mmHg
